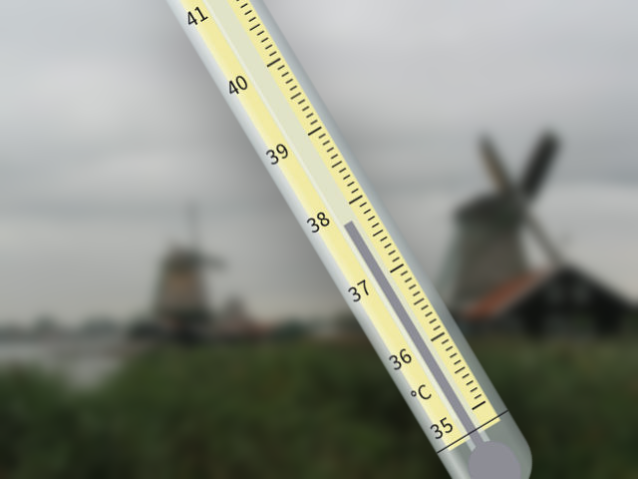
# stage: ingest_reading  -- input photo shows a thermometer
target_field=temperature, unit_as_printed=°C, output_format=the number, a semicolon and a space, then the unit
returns 37.8; °C
